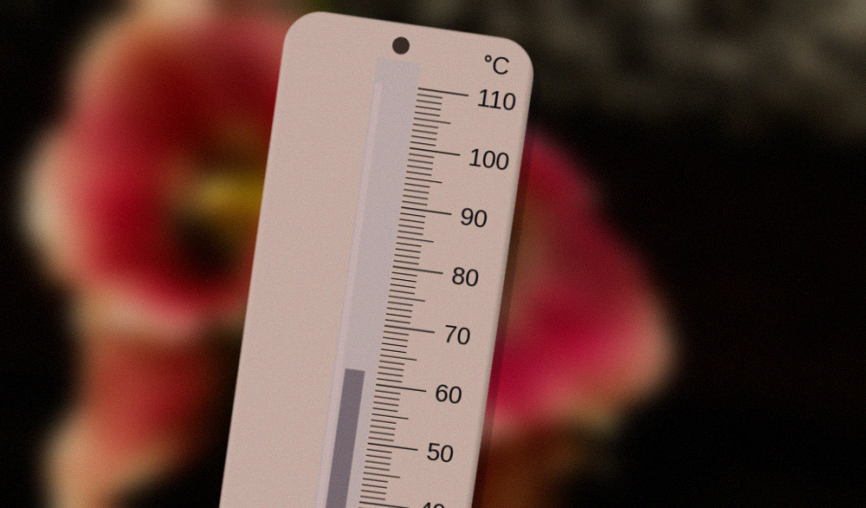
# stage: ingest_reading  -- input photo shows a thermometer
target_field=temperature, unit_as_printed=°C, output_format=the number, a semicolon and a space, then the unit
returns 62; °C
